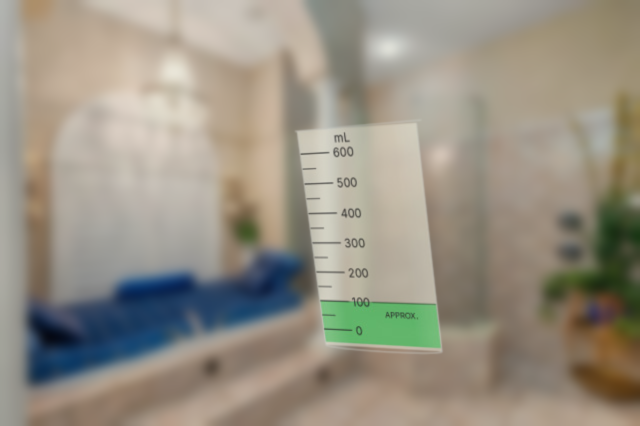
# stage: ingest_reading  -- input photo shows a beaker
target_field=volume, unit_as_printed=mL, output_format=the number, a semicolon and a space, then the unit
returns 100; mL
